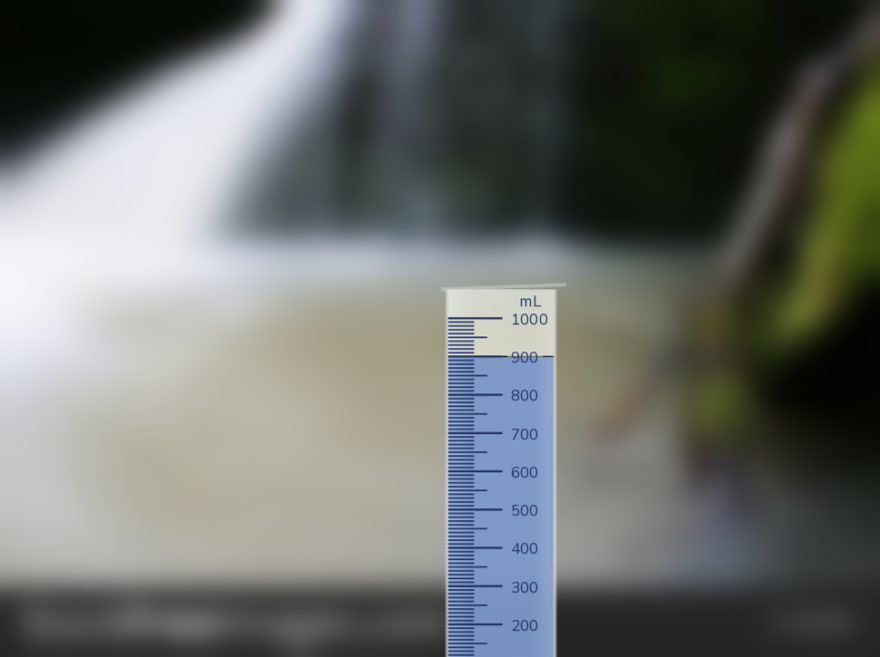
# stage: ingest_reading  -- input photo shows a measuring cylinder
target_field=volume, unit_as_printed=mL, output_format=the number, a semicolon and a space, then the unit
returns 900; mL
